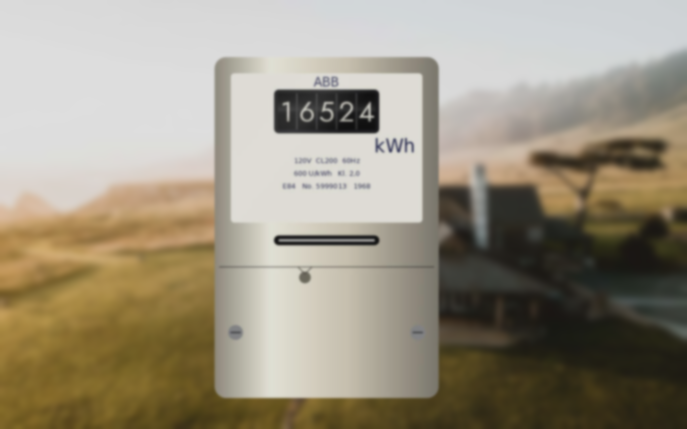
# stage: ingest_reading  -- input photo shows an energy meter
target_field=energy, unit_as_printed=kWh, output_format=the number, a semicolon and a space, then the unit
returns 16524; kWh
